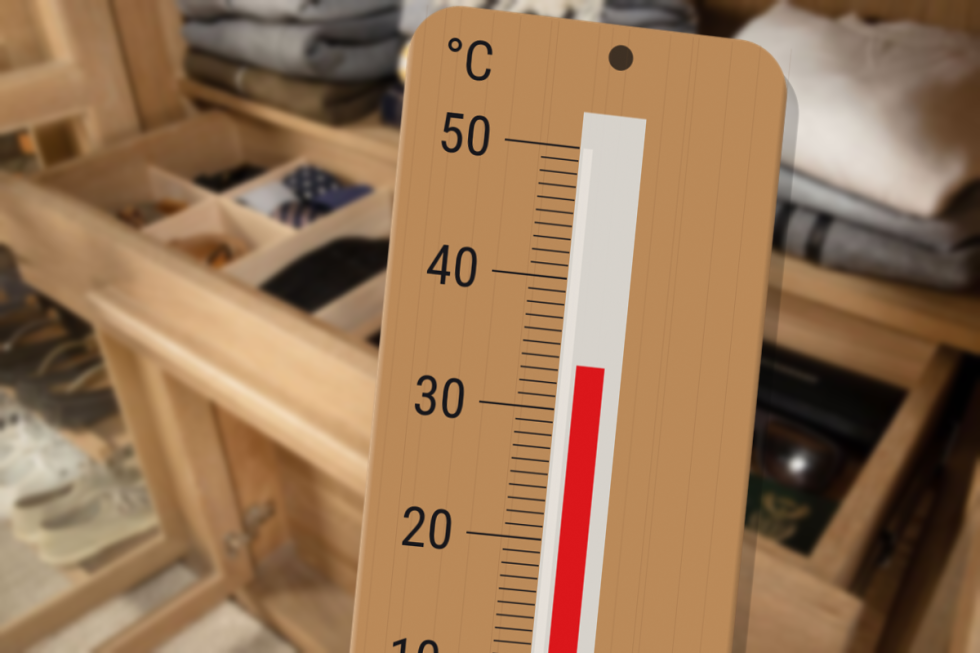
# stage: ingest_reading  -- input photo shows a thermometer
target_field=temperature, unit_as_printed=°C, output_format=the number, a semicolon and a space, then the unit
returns 33.5; °C
